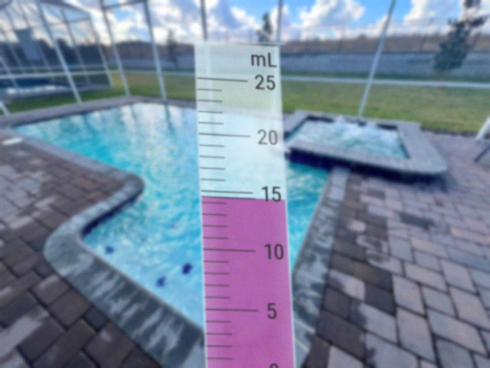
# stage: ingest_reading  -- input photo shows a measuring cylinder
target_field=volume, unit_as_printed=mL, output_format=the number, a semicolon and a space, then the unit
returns 14.5; mL
